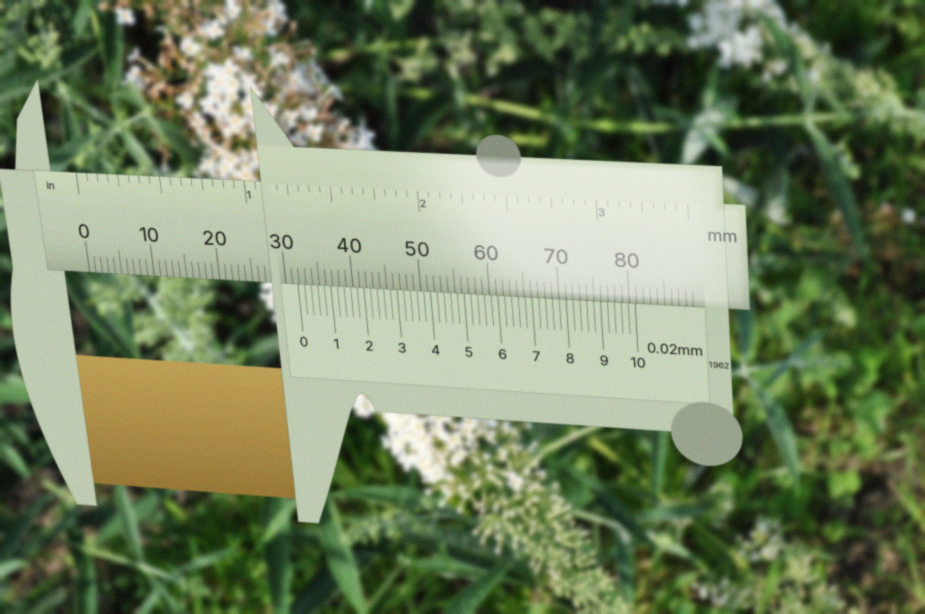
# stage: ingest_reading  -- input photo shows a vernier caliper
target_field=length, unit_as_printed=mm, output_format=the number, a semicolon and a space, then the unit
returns 31.8; mm
